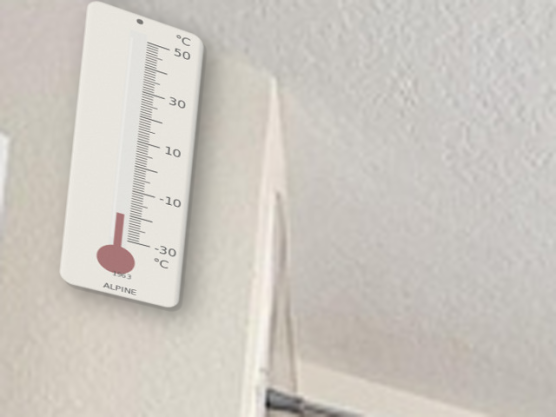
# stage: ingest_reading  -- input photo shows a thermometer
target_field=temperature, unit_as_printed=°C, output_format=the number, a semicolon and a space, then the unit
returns -20; °C
